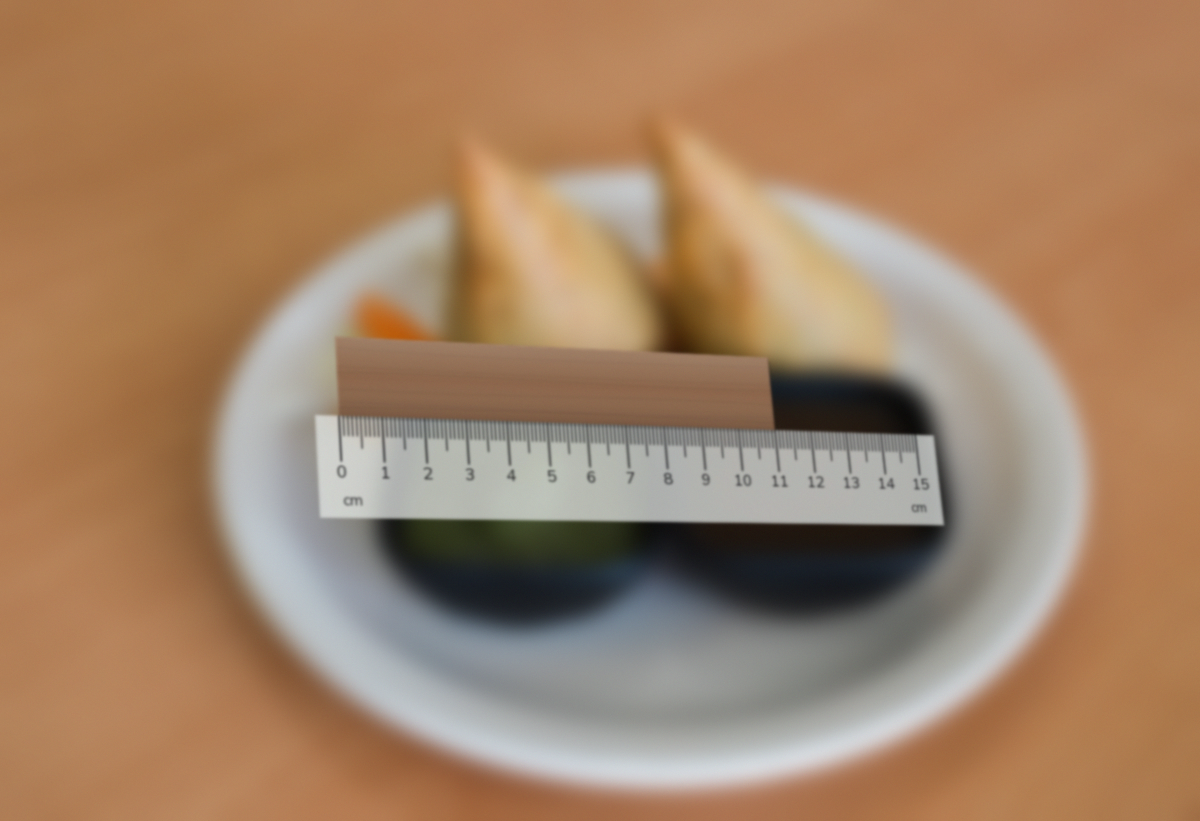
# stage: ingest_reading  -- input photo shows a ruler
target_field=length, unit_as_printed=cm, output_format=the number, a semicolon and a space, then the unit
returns 11; cm
